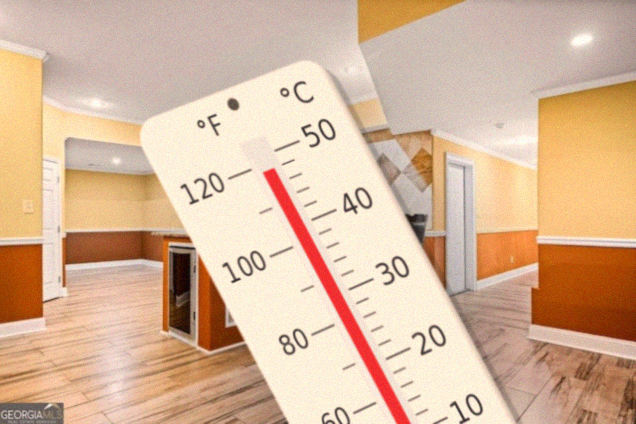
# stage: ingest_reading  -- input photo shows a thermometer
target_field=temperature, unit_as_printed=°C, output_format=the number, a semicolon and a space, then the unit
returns 48; °C
